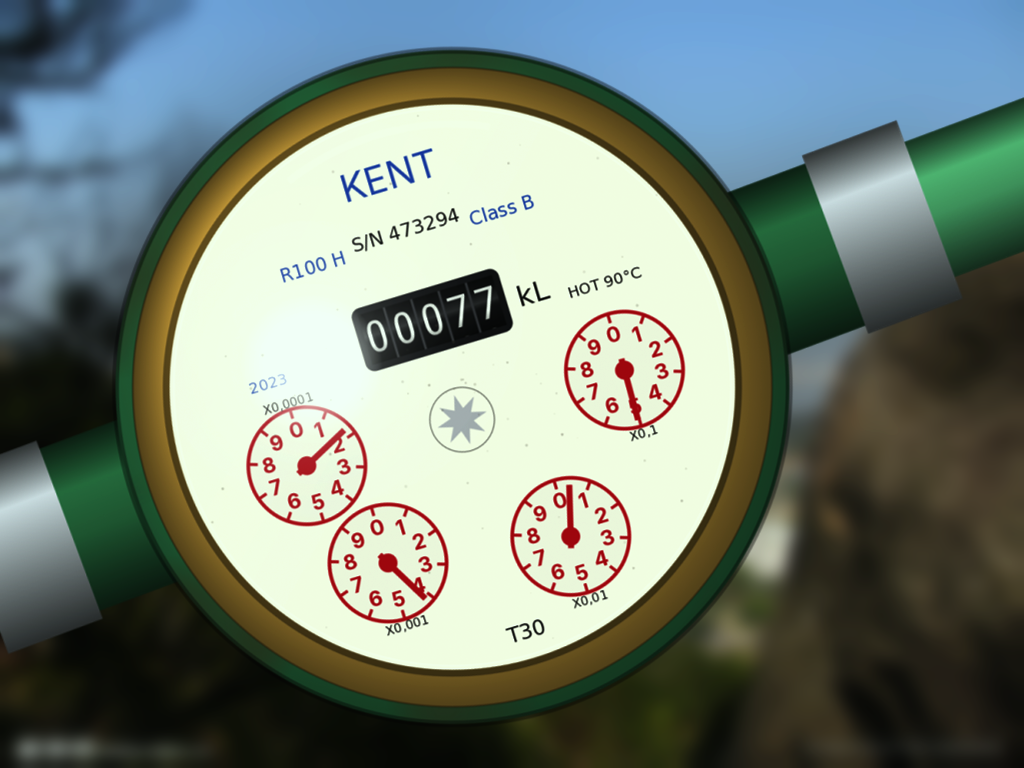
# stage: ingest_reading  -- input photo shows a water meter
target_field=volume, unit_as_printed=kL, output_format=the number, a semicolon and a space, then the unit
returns 77.5041; kL
